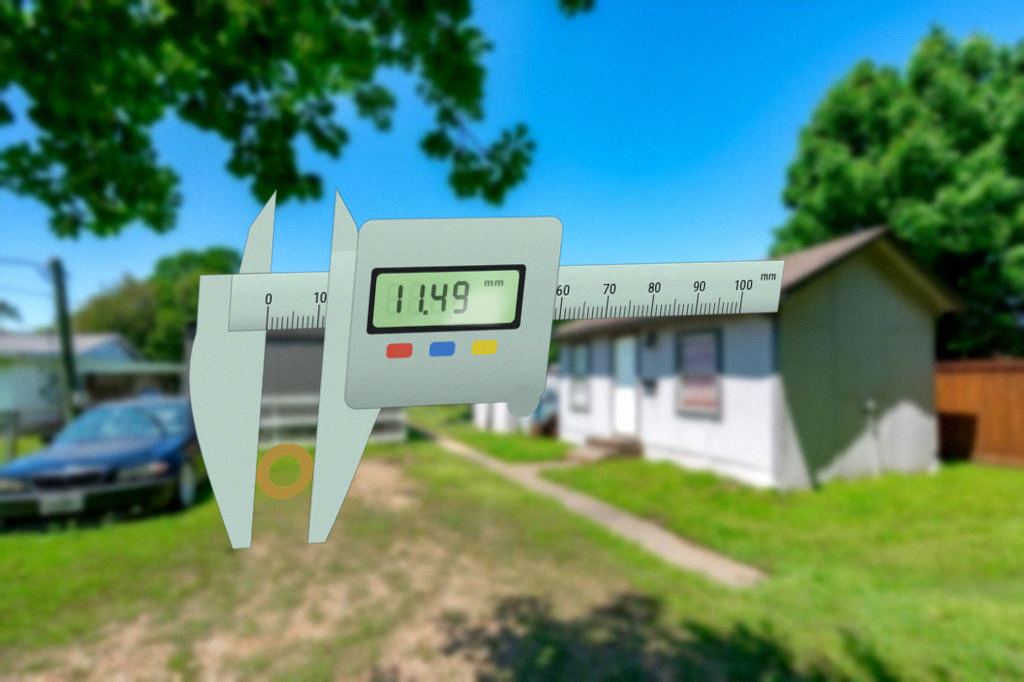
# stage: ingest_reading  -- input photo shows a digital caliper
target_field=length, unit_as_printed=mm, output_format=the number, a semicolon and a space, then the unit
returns 11.49; mm
